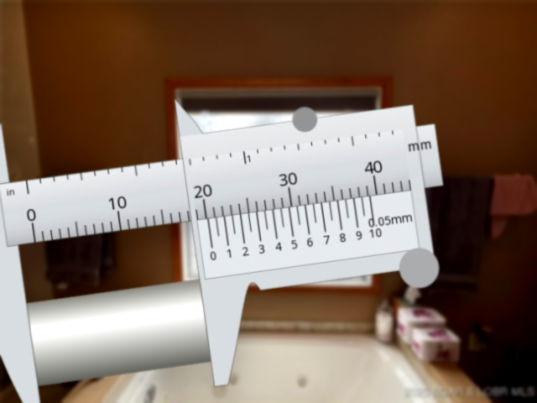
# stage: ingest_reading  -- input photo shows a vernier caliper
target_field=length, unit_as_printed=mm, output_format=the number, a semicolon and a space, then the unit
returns 20.2; mm
